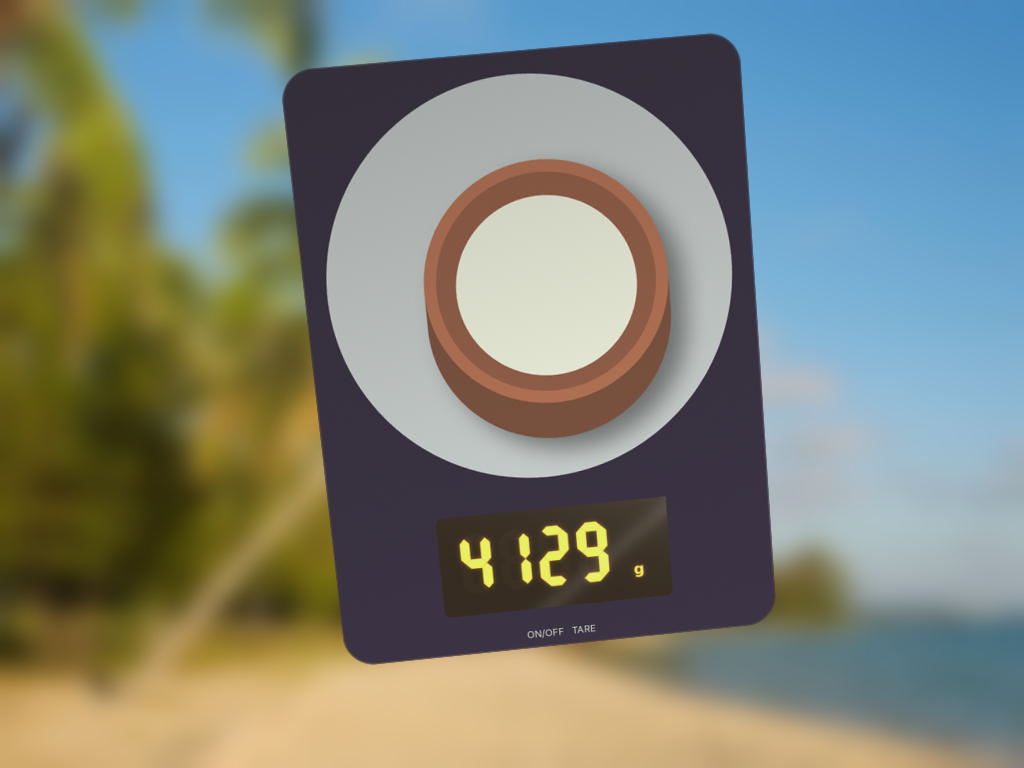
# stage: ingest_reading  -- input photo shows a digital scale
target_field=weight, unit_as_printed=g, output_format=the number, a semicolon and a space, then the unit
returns 4129; g
